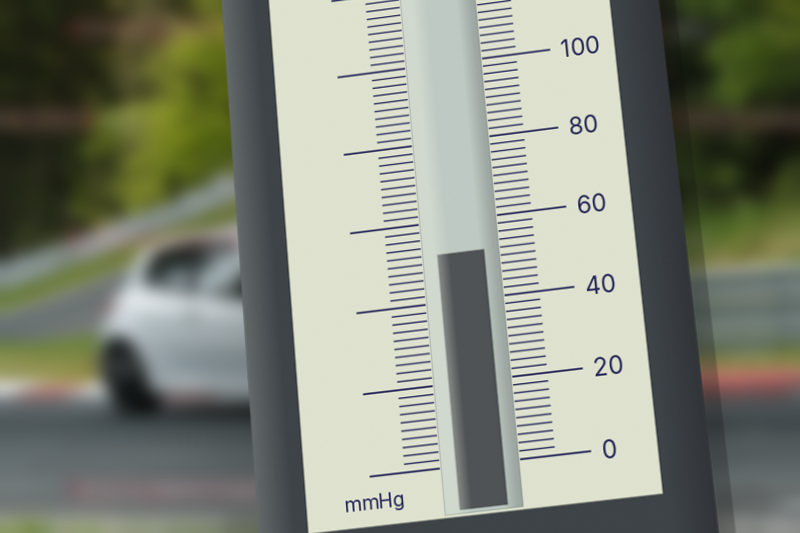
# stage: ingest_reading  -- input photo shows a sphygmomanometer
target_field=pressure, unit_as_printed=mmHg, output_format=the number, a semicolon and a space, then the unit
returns 52; mmHg
